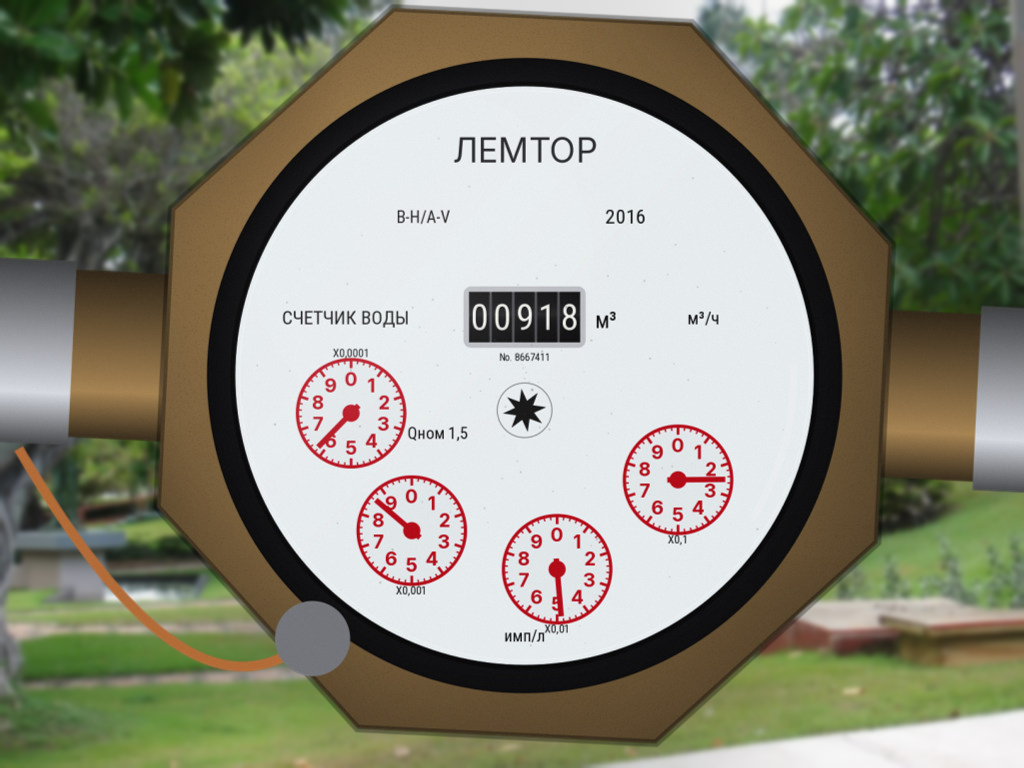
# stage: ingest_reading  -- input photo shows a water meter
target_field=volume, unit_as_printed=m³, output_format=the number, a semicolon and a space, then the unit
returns 918.2486; m³
